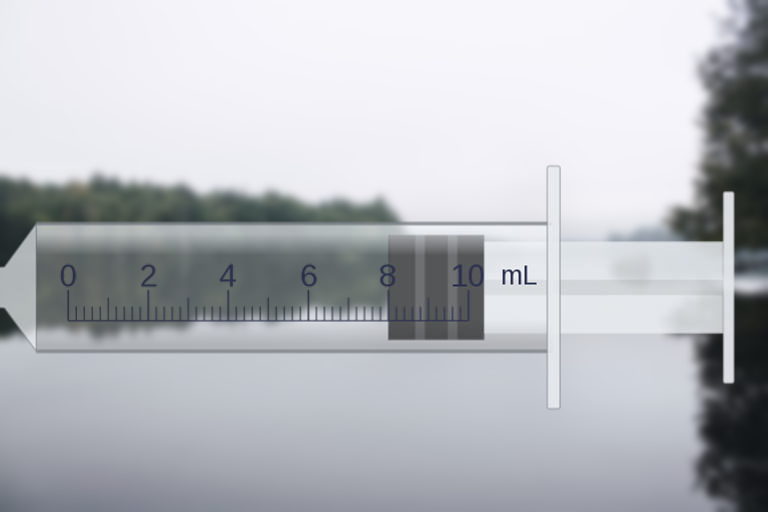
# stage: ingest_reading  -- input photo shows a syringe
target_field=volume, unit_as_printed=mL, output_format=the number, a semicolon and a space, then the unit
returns 8; mL
